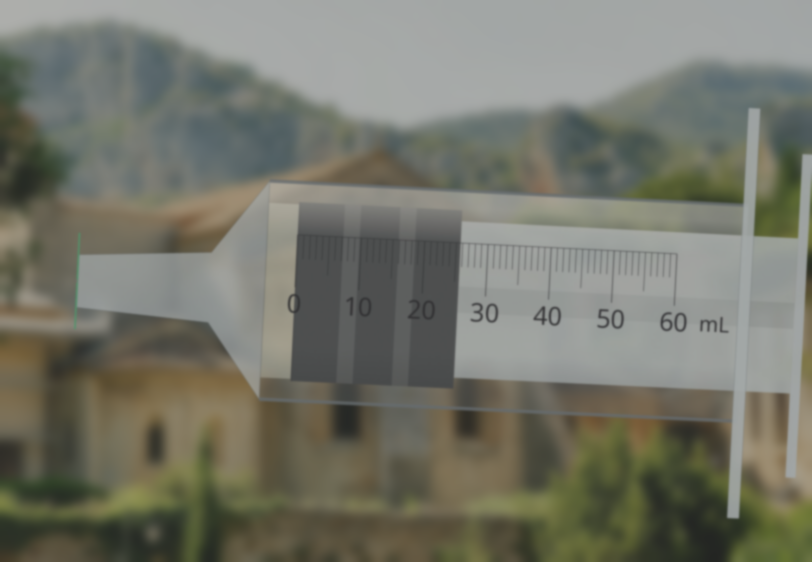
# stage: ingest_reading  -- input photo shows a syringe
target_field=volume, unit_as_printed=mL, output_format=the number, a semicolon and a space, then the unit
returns 0; mL
